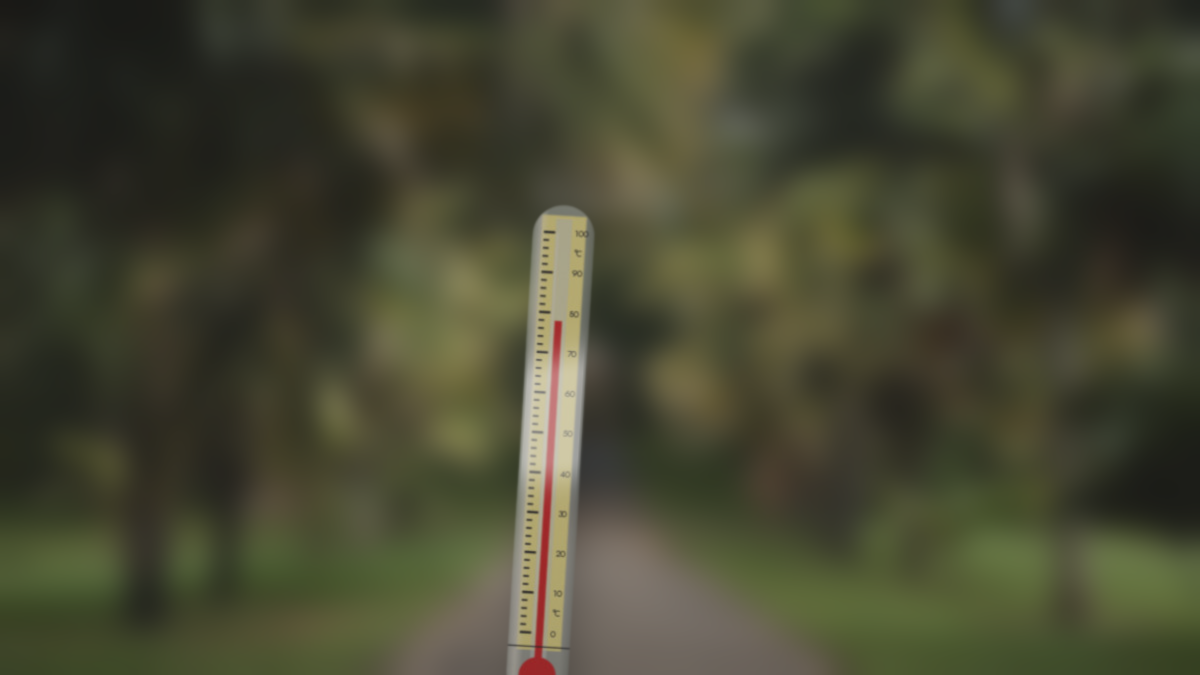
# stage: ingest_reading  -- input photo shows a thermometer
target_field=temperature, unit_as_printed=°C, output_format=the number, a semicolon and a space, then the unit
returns 78; °C
